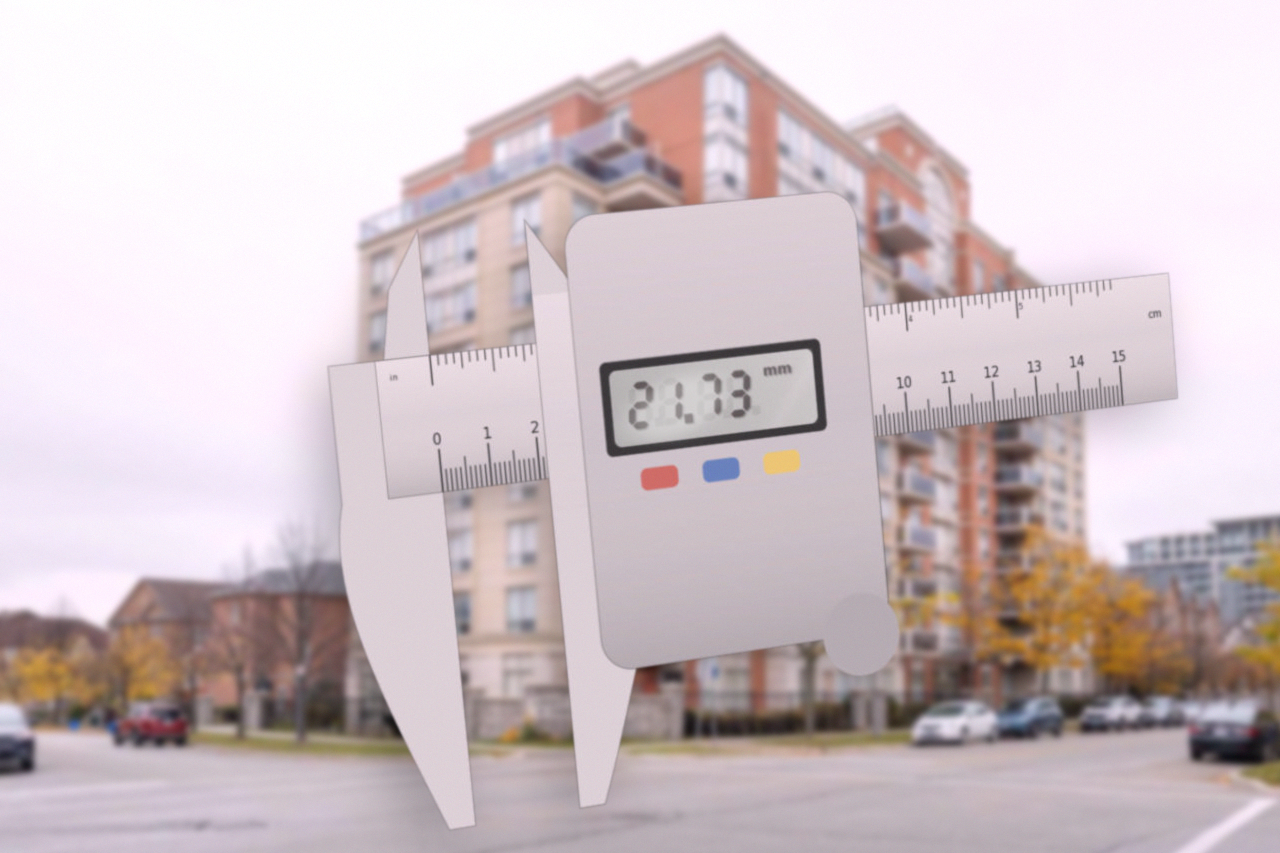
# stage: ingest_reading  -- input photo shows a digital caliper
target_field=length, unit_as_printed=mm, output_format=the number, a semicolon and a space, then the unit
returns 21.73; mm
